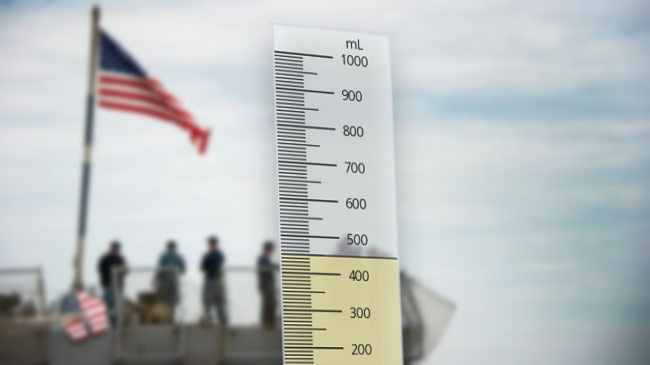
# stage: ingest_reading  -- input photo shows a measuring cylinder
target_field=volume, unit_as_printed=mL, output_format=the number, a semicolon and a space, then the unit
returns 450; mL
